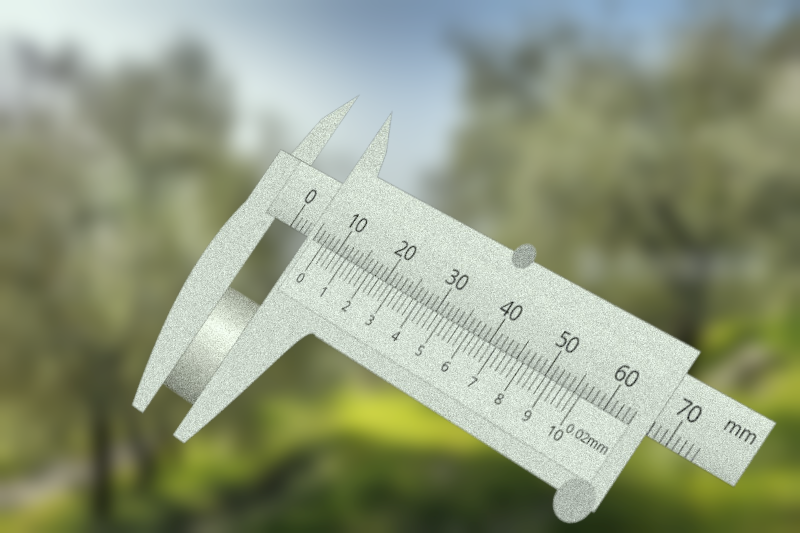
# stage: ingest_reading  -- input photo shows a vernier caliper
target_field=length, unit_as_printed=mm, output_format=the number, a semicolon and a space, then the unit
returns 7.0; mm
